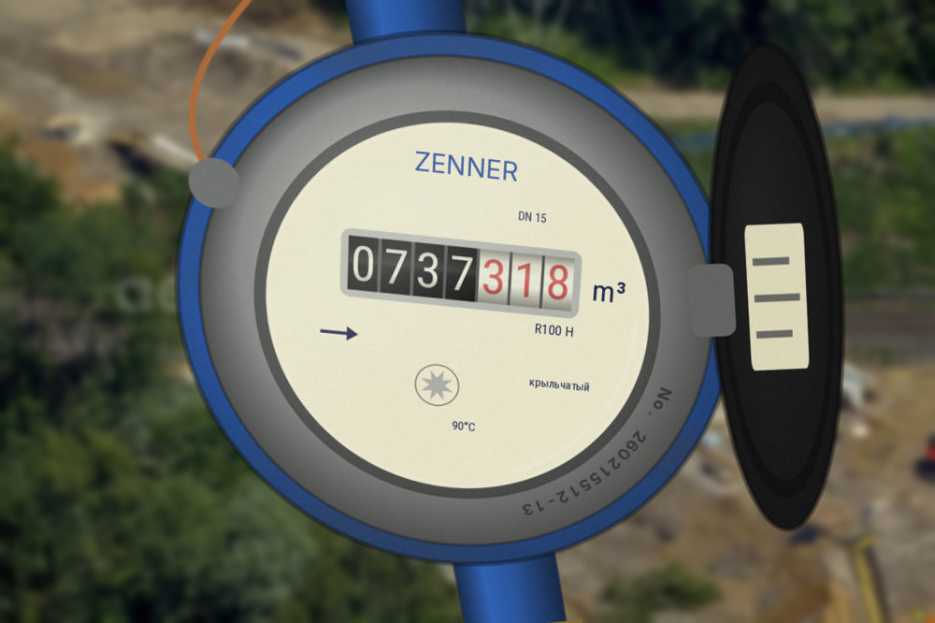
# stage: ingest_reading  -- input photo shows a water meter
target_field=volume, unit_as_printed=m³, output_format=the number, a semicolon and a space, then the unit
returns 737.318; m³
